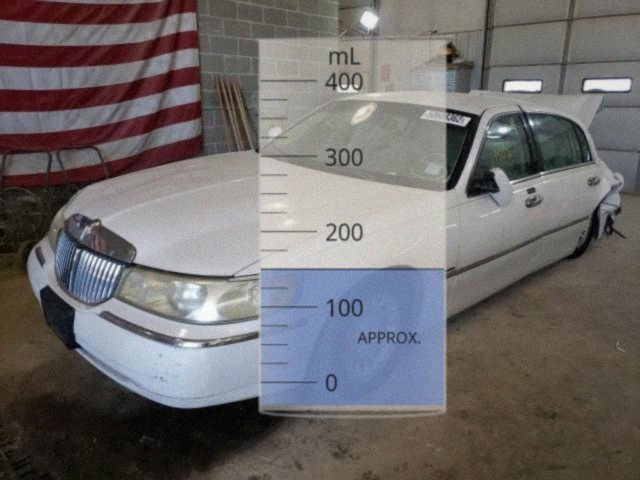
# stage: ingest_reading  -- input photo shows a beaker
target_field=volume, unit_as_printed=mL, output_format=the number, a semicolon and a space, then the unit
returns 150; mL
